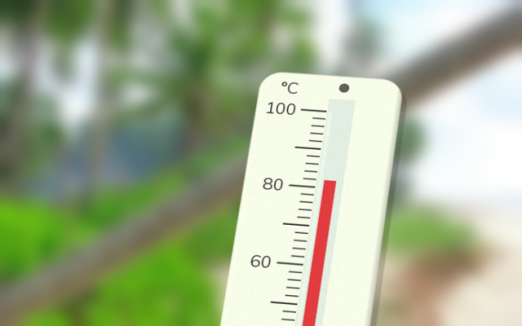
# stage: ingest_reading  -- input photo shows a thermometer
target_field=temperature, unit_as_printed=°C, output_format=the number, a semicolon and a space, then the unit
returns 82; °C
